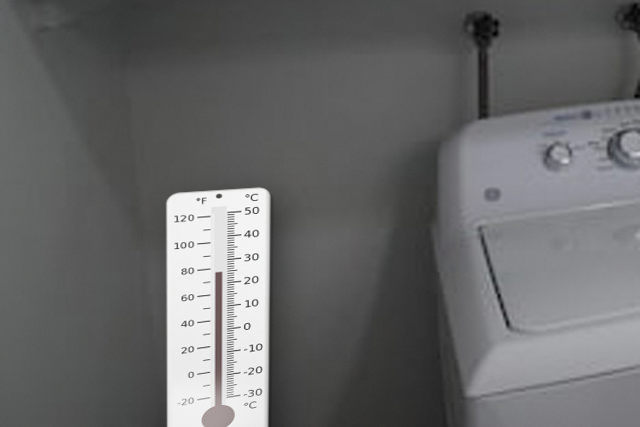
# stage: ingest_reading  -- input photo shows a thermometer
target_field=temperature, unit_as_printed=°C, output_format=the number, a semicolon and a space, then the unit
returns 25; °C
